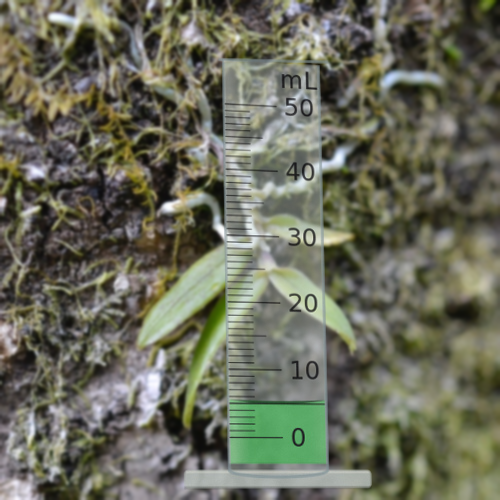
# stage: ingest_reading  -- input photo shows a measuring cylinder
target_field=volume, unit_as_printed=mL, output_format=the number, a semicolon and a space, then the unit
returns 5; mL
